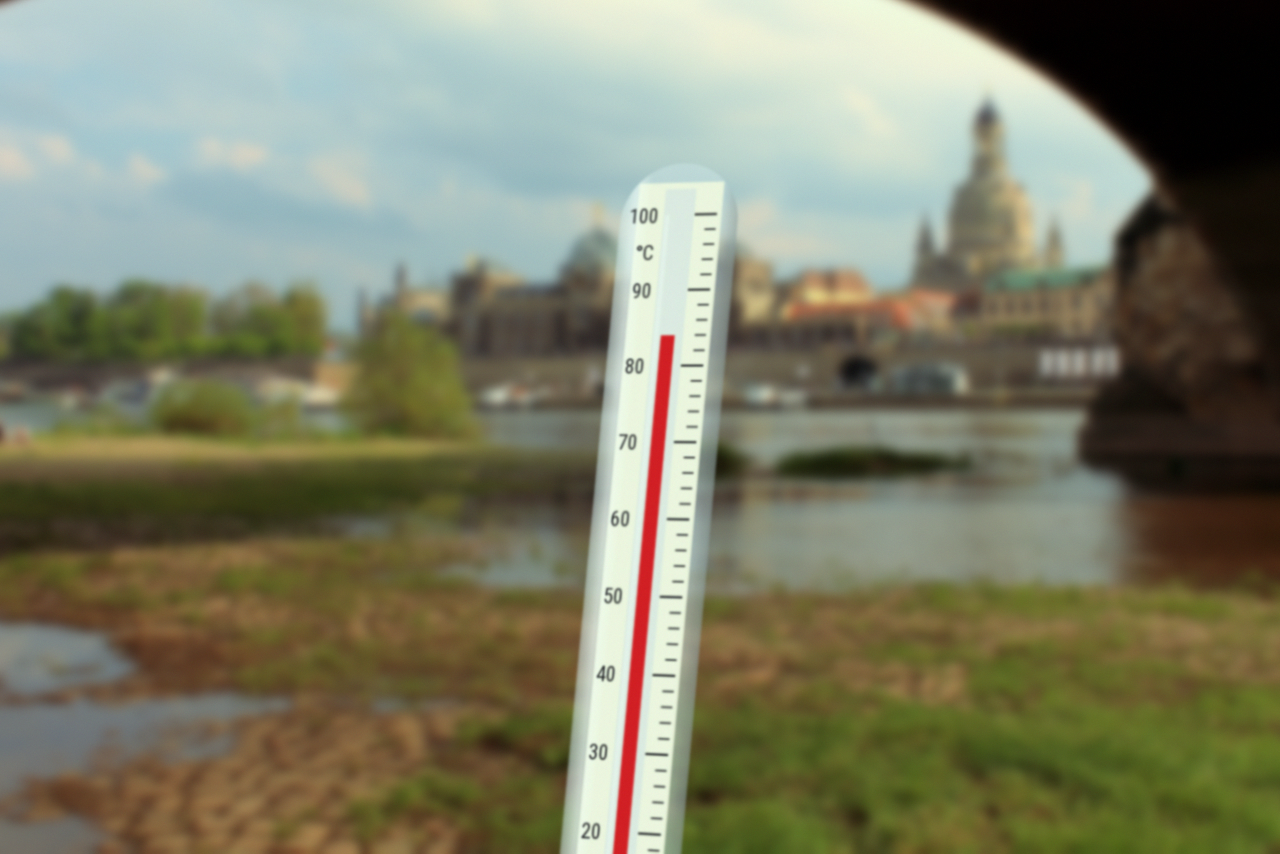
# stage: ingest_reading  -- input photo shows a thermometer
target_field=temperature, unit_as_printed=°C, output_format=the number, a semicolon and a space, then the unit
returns 84; °C
